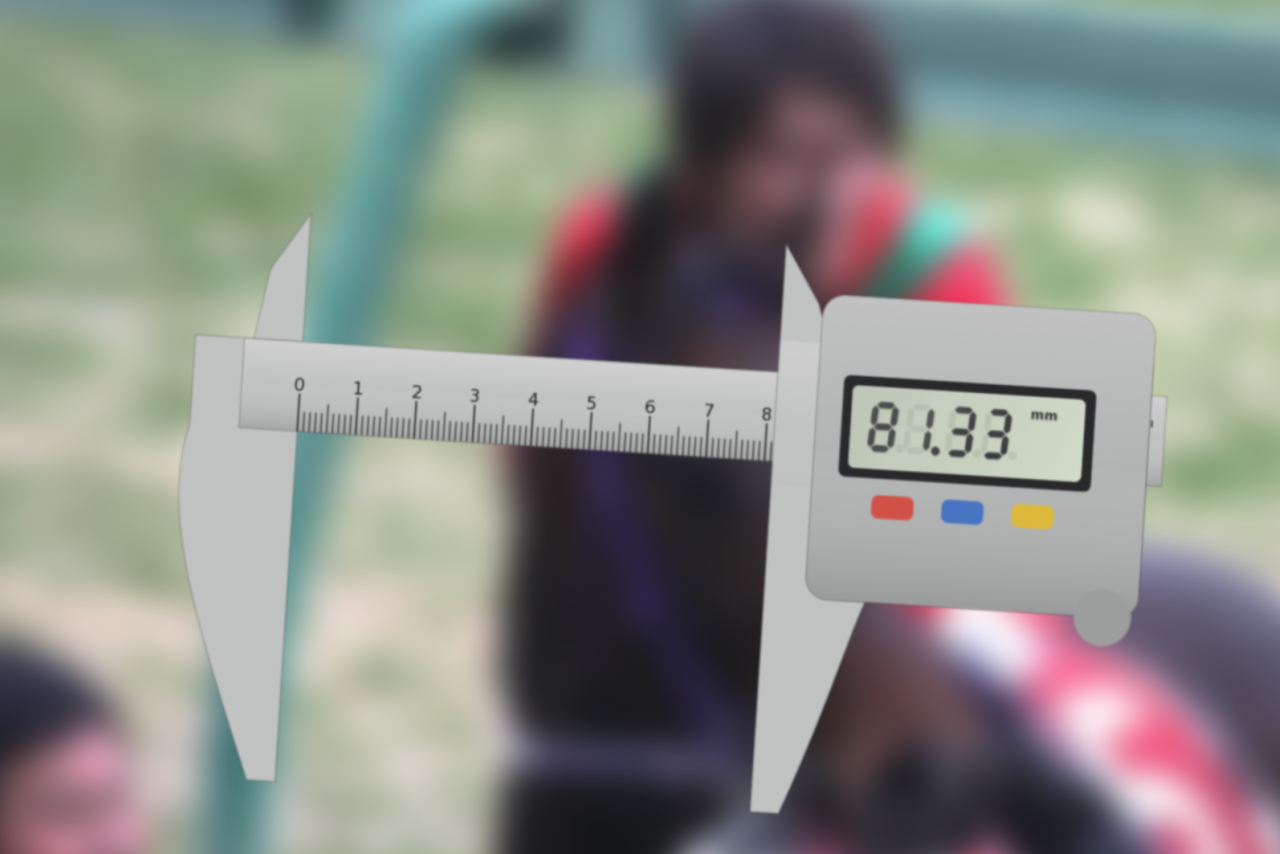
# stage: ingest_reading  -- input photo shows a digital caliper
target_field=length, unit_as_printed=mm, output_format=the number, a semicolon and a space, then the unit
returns 81.33; mm
